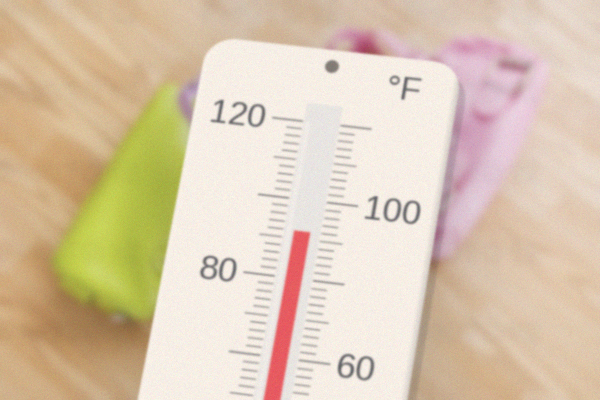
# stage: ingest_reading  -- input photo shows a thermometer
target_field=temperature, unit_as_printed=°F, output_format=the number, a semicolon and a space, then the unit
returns 92; °F
